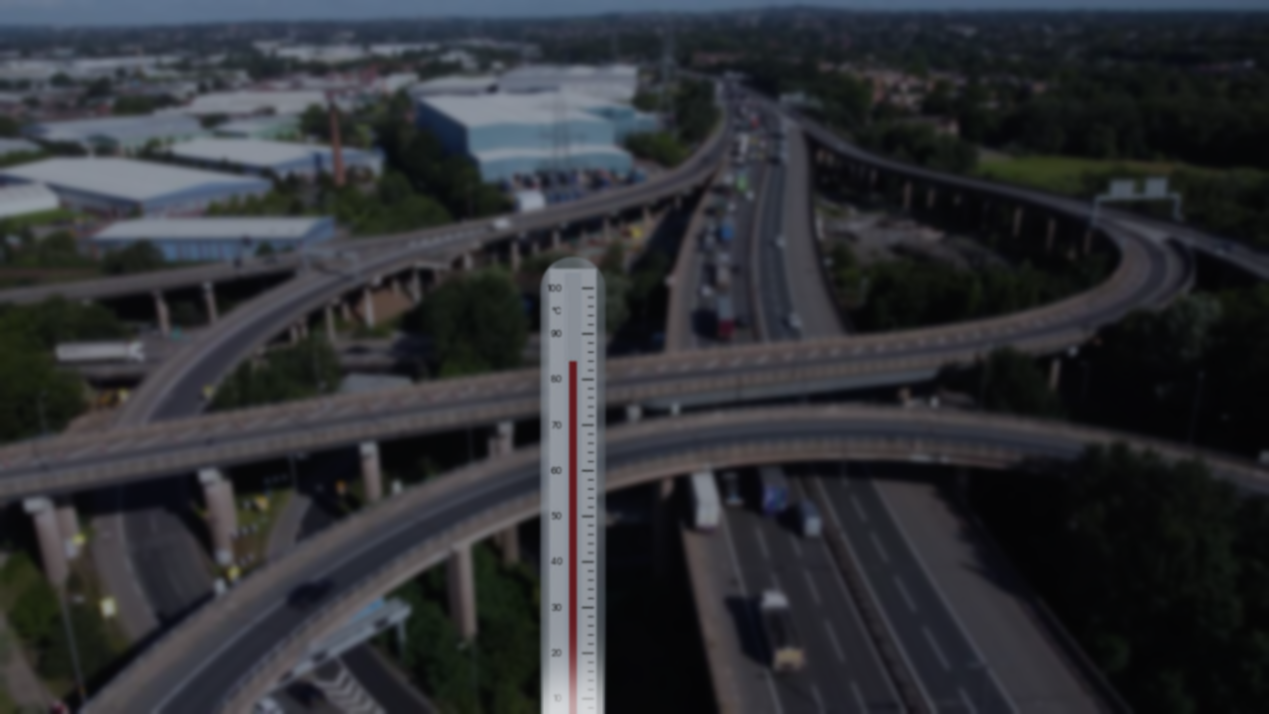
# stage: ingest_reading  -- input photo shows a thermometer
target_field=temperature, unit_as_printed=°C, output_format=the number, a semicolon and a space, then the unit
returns 84; °C
